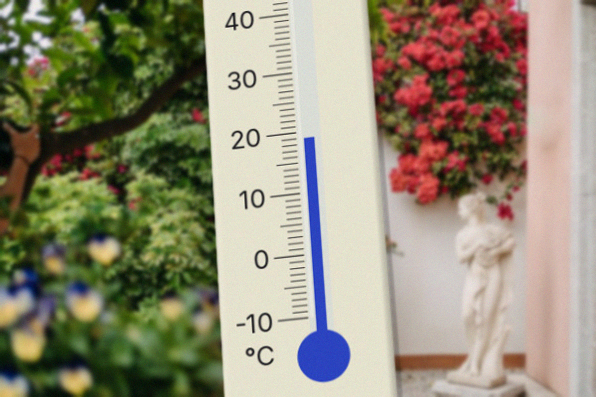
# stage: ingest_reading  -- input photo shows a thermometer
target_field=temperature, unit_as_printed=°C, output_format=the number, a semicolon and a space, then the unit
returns 19; °C
